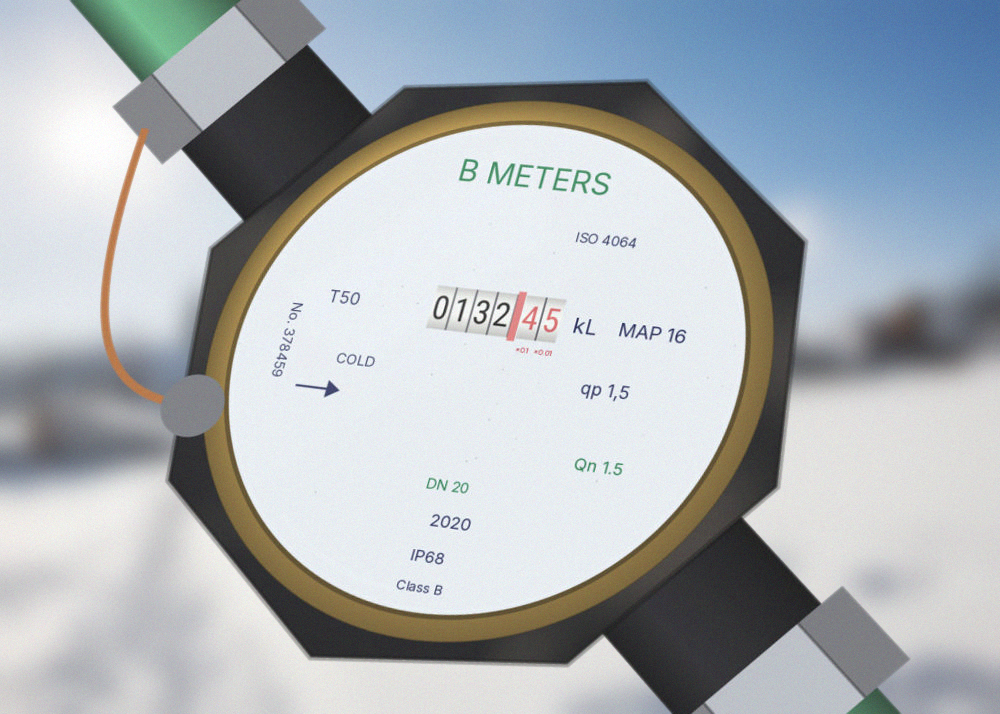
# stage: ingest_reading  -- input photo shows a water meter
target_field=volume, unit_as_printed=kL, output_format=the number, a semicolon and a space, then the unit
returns 132.45; kL
